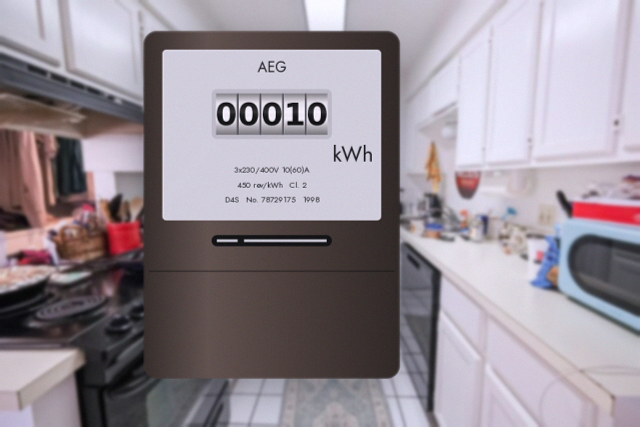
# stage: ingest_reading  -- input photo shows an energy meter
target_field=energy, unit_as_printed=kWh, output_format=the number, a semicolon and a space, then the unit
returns 10; kWh
